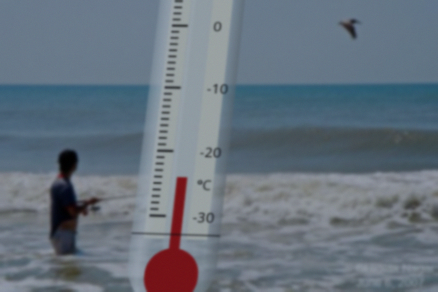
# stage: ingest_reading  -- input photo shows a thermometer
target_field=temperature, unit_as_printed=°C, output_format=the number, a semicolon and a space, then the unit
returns -24; °C
